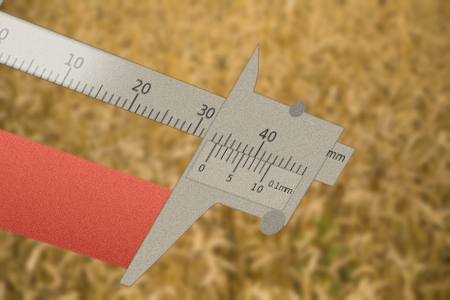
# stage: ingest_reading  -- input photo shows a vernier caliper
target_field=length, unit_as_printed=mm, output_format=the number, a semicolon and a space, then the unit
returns 33.8; mm
